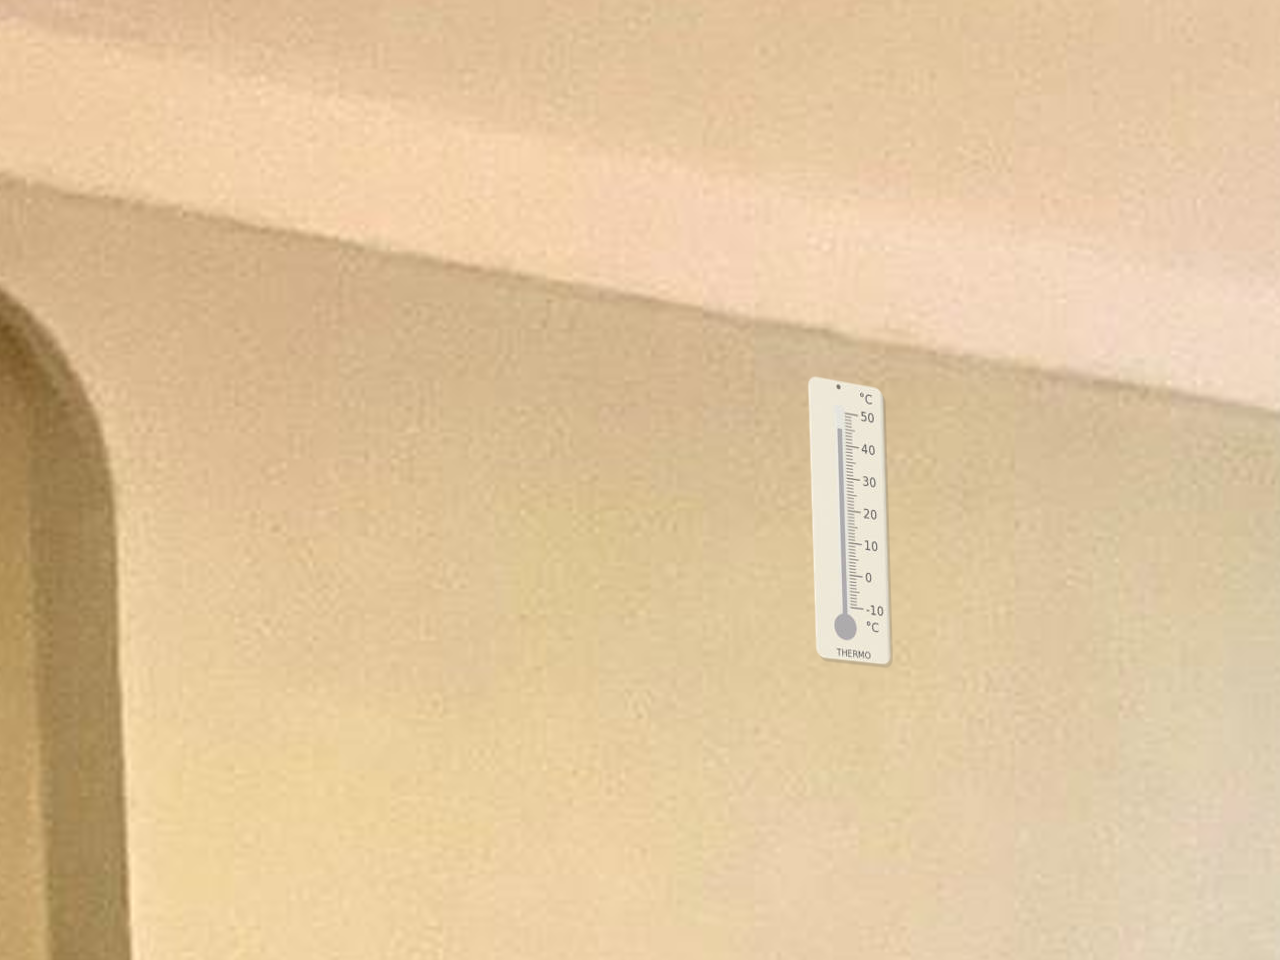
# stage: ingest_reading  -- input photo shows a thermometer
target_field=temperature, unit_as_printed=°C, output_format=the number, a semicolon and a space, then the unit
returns 45; °C
